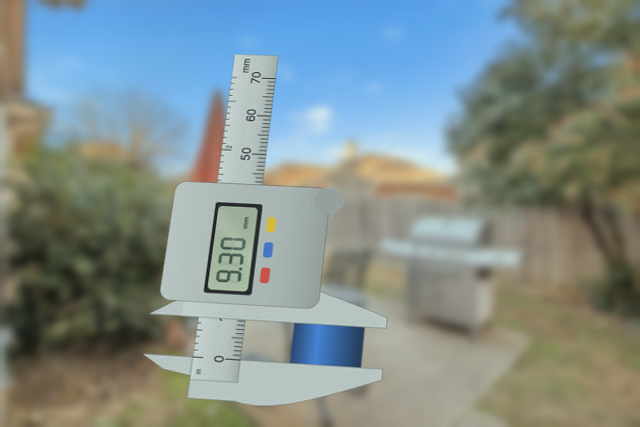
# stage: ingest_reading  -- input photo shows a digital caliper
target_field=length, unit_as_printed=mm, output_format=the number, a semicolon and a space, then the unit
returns 9.30; mm
